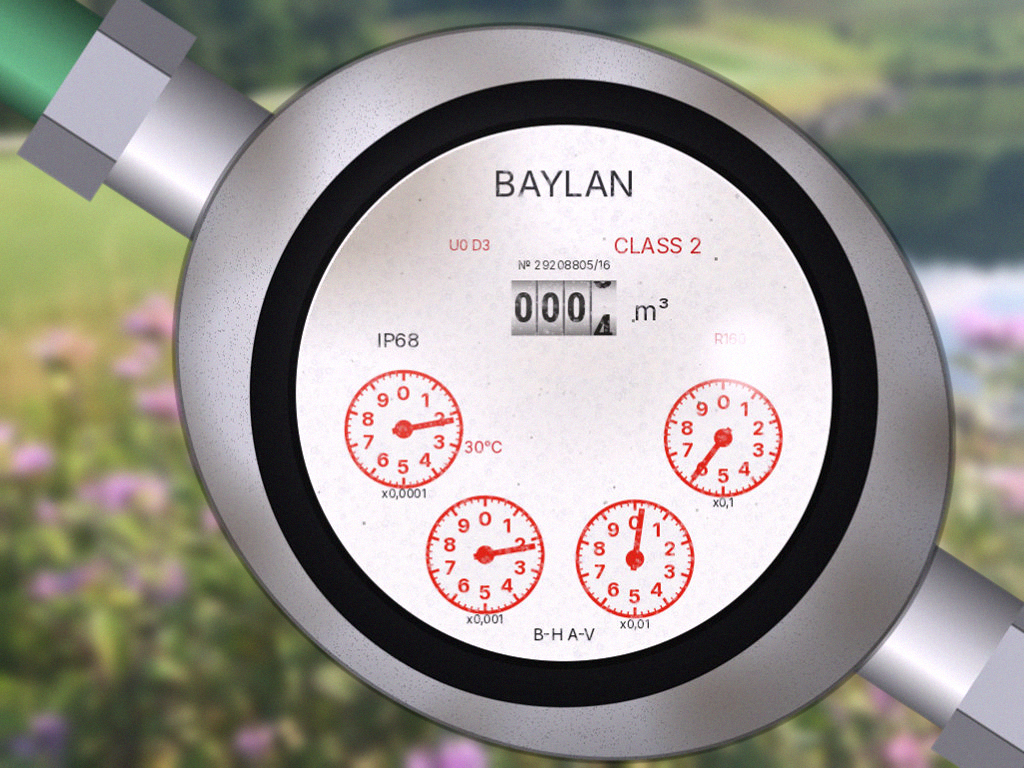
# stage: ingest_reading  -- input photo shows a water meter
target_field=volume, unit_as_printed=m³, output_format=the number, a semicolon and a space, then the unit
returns 3.6022; m³
